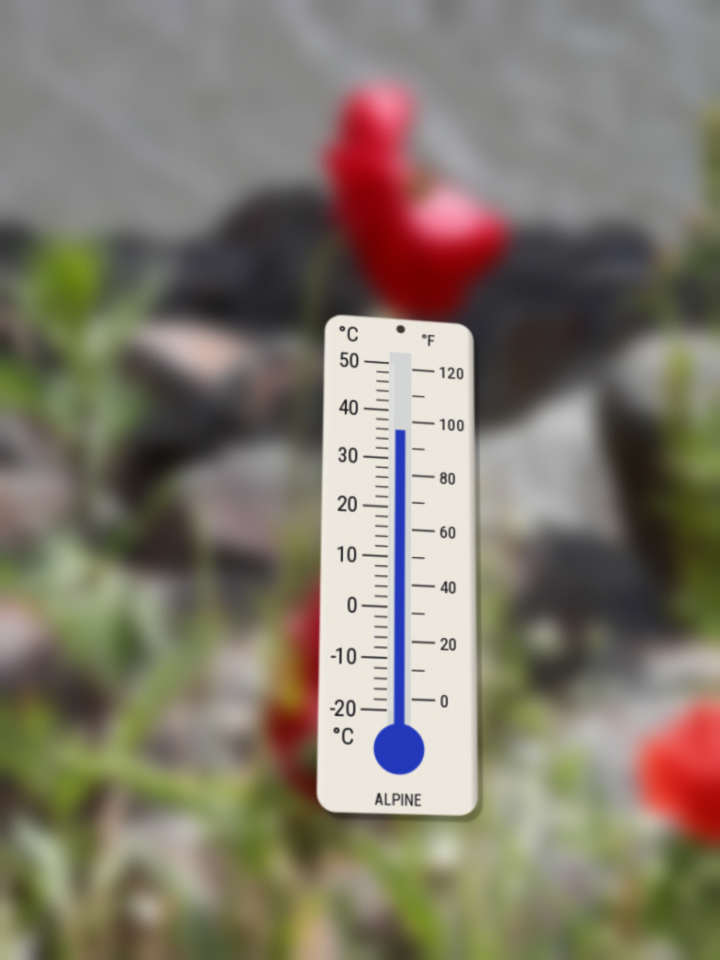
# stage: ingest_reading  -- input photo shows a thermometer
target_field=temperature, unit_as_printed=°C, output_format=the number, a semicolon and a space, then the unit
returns 36; °C
